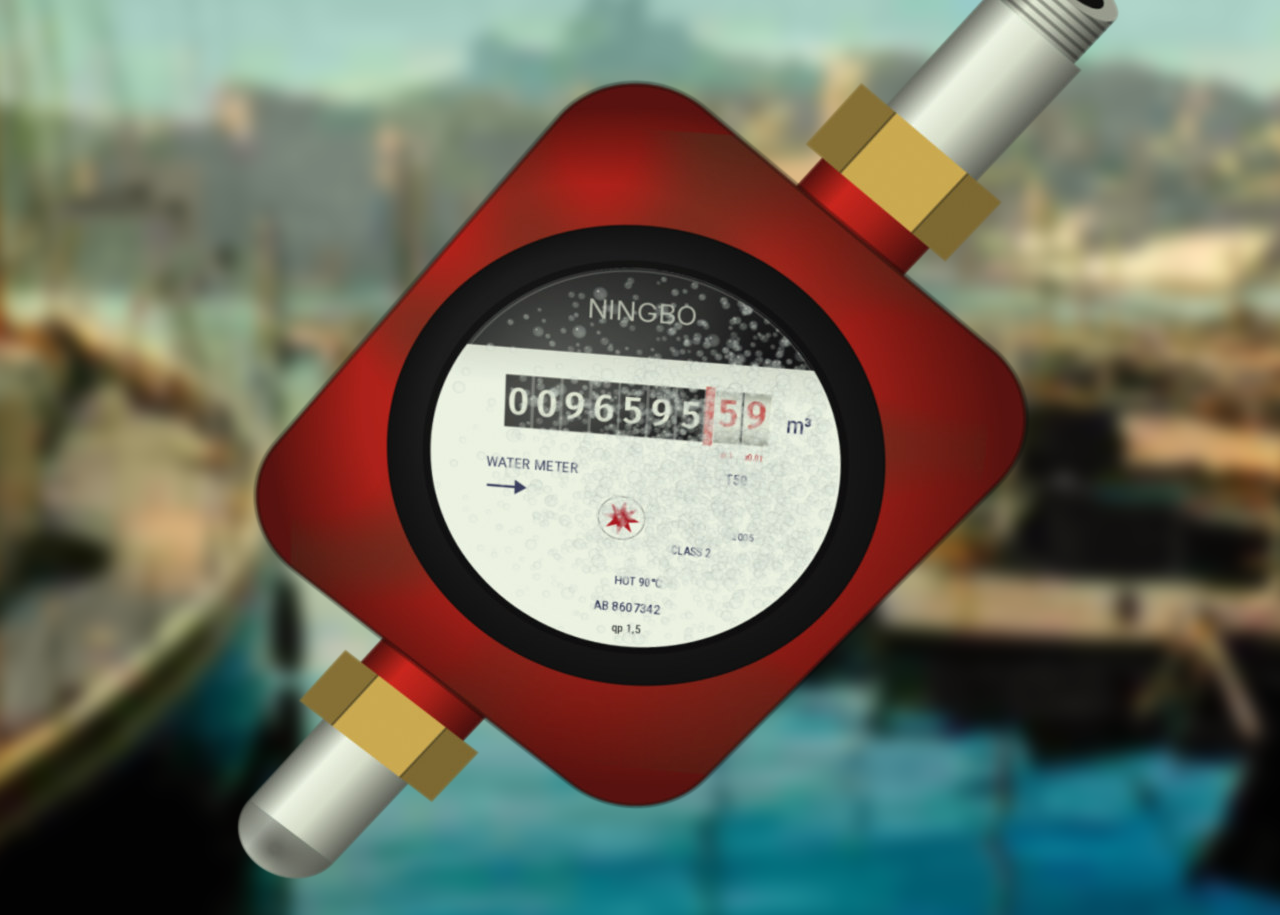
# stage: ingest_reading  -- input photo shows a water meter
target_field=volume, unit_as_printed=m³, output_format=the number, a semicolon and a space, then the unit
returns 96595.59; m³
